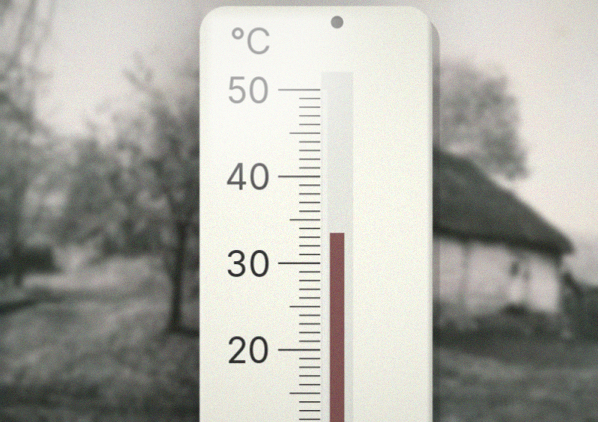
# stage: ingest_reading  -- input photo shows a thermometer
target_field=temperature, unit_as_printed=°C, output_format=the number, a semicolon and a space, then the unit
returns 33.5; °C
